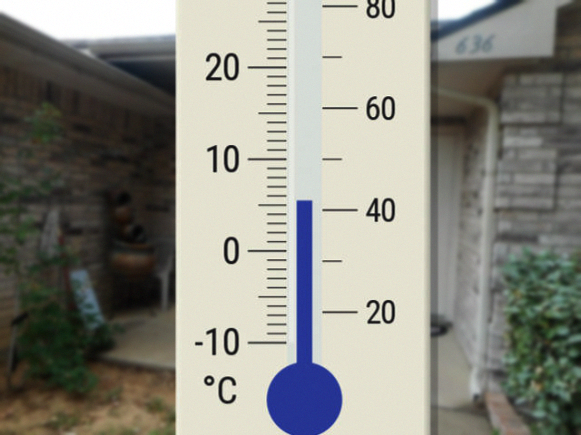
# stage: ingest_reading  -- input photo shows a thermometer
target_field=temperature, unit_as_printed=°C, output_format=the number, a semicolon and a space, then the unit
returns 5.5; °C
